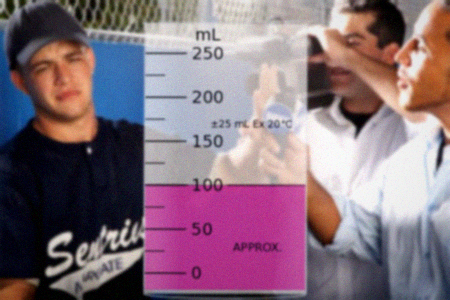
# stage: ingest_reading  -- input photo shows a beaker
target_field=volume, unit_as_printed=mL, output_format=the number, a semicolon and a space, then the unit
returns 100; mL
